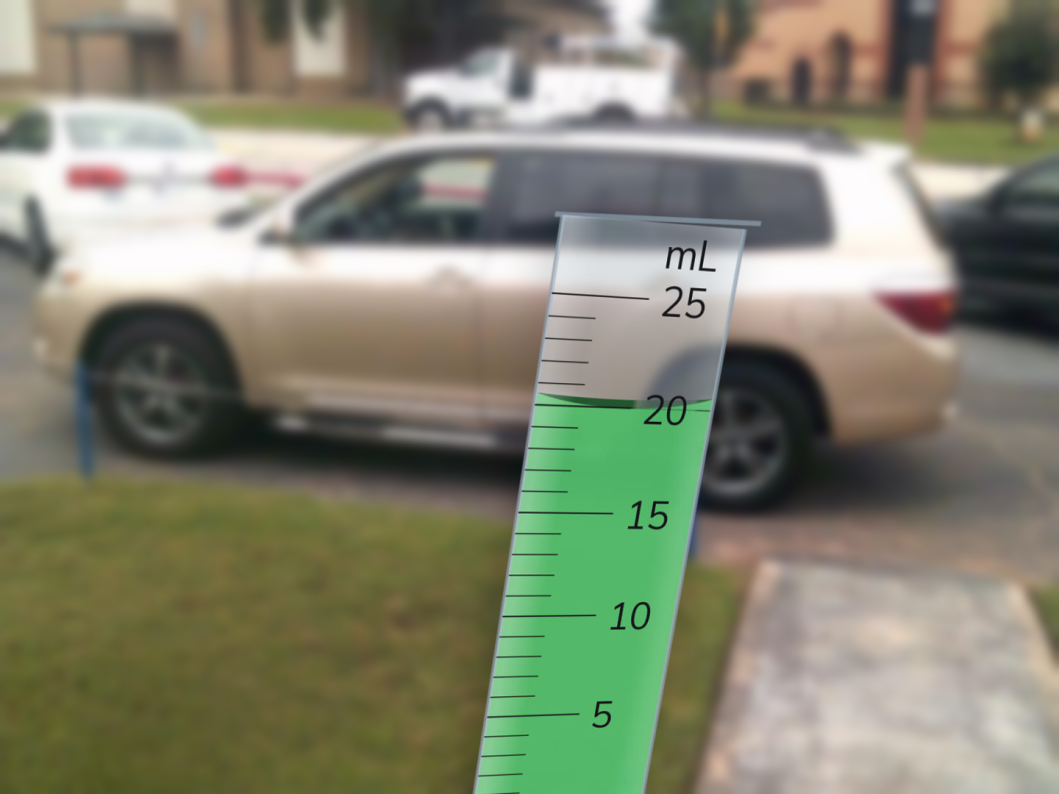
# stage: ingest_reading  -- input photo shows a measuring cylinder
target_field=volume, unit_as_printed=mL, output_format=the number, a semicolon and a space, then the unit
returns 20; mL
